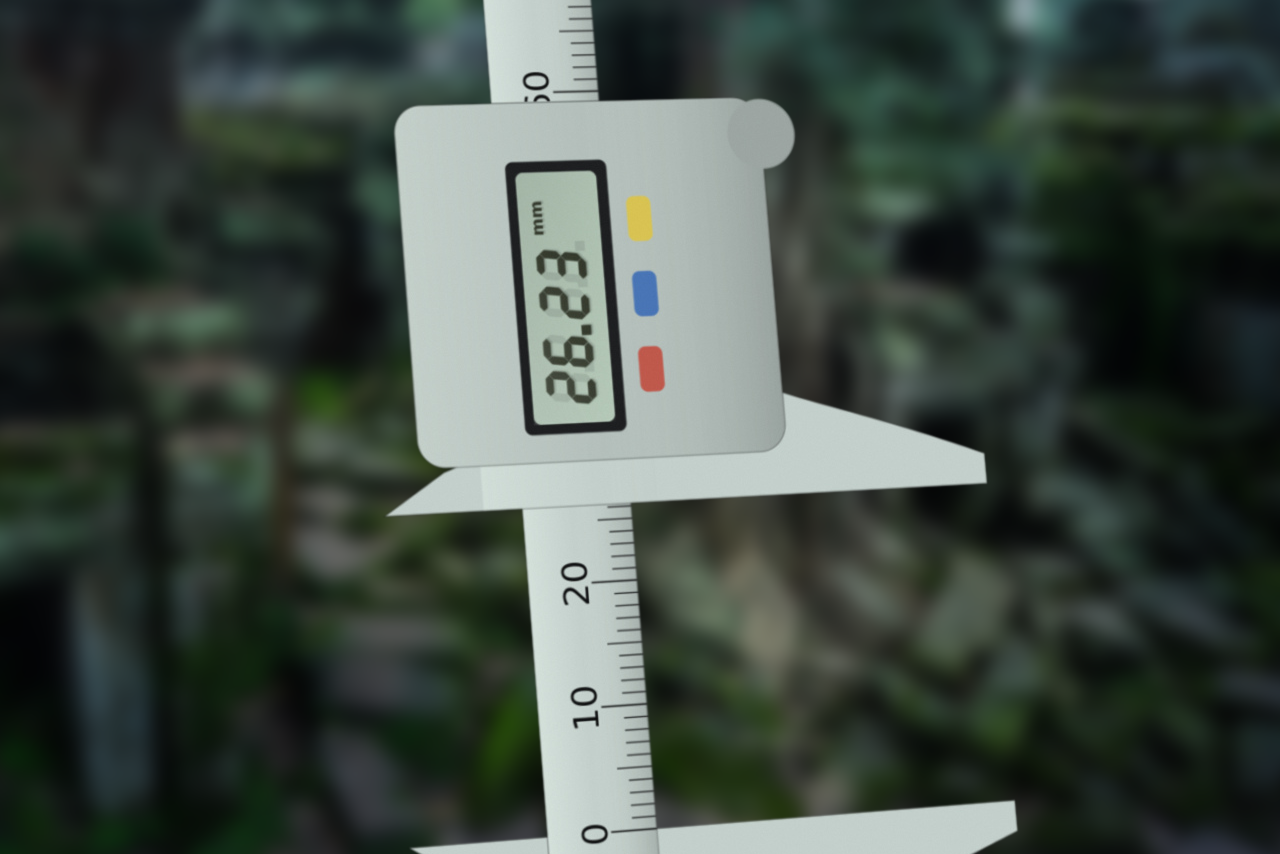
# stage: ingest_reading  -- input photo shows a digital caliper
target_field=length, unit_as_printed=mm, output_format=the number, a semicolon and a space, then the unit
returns 26.23; mm
